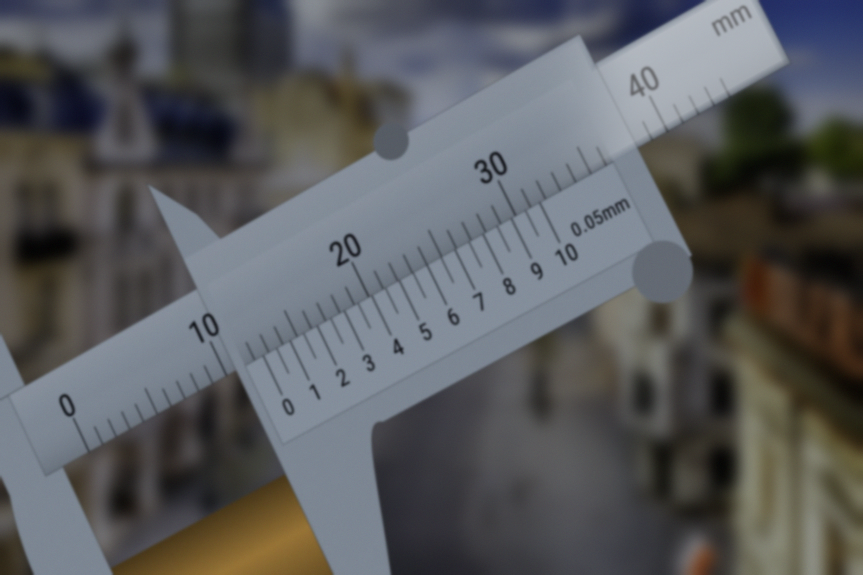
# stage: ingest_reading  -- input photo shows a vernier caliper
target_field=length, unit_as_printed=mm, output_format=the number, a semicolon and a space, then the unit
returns 12.6; mm
